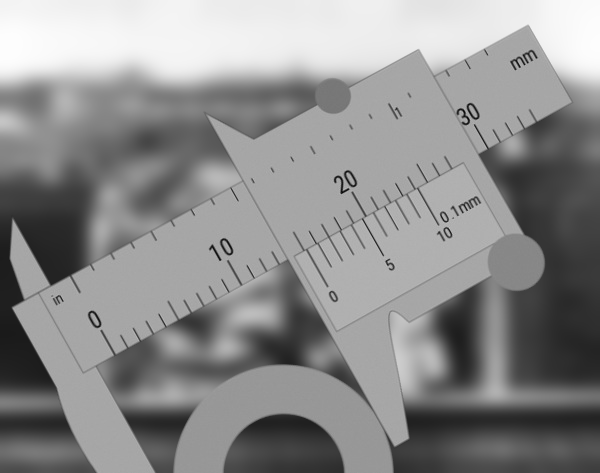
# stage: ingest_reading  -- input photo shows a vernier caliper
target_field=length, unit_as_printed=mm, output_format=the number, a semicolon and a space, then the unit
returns 15.2; mm
